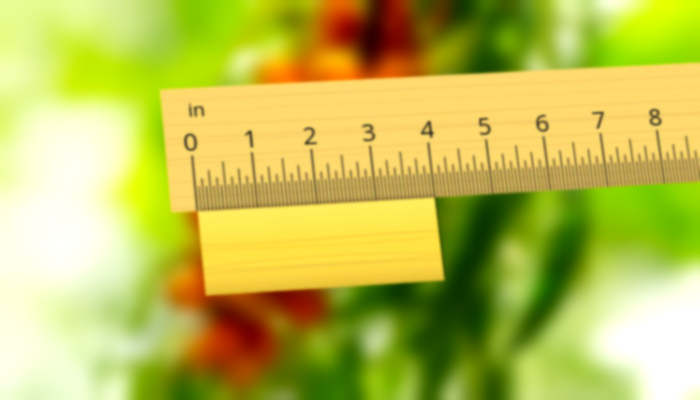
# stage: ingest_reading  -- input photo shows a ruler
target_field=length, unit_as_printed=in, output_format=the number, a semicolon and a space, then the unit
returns 4; in
